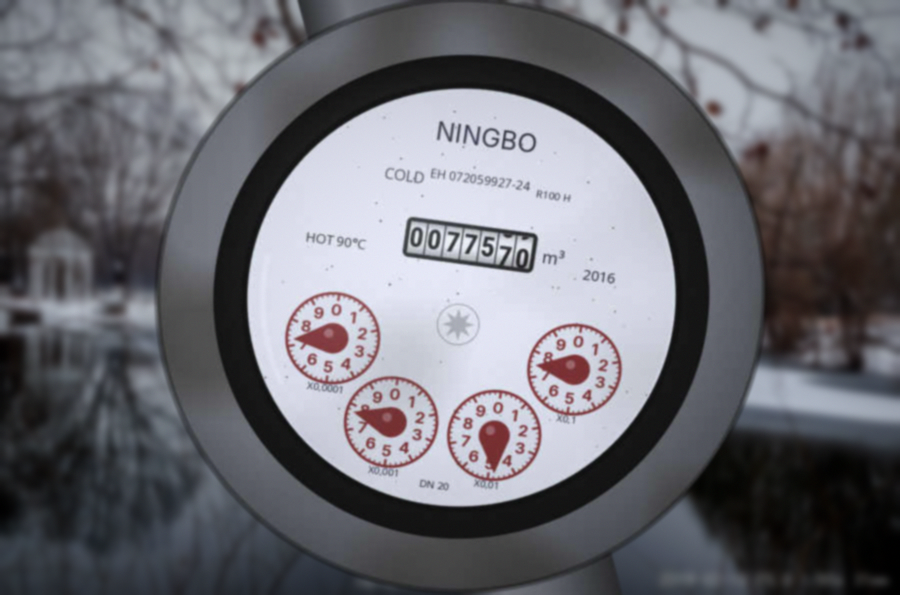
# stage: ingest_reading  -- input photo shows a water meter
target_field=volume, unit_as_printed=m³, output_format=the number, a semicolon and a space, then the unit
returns 77569.7477; m³
